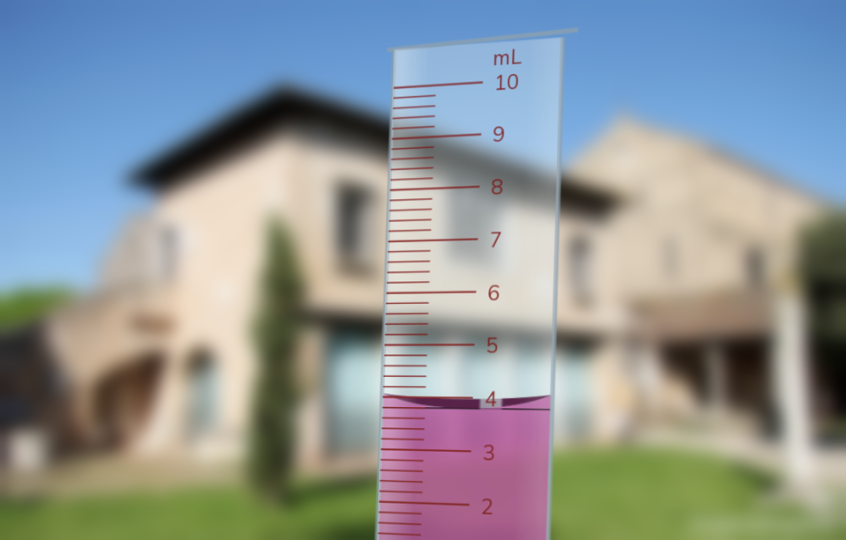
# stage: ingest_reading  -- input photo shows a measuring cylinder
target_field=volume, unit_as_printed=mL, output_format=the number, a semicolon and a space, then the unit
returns 3.8; mL
